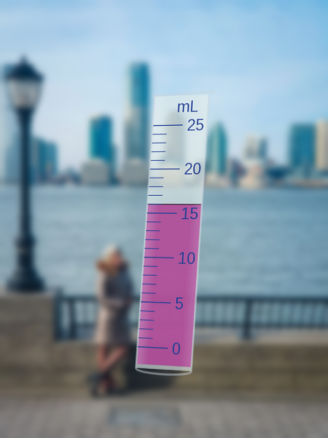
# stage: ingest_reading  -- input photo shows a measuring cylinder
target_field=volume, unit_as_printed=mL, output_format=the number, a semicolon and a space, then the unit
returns 16; mL
